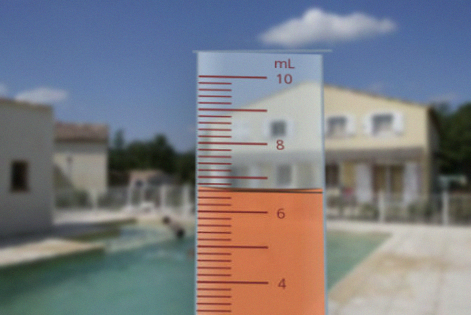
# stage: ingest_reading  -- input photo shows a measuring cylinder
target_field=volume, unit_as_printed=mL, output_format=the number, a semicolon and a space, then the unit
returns 6.6; mL
